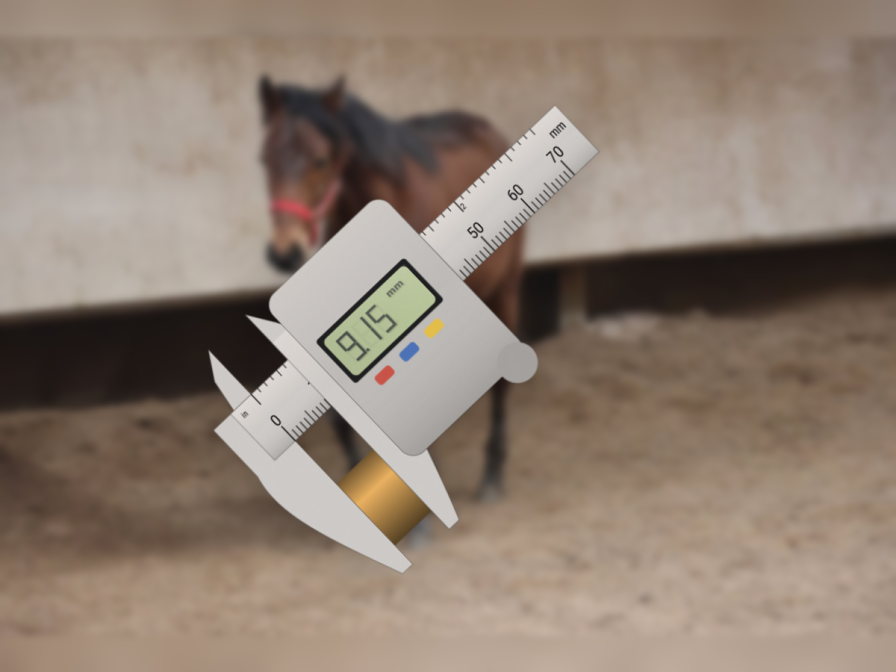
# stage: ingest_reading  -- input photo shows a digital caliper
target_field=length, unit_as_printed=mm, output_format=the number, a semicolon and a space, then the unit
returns 9.15; mm
